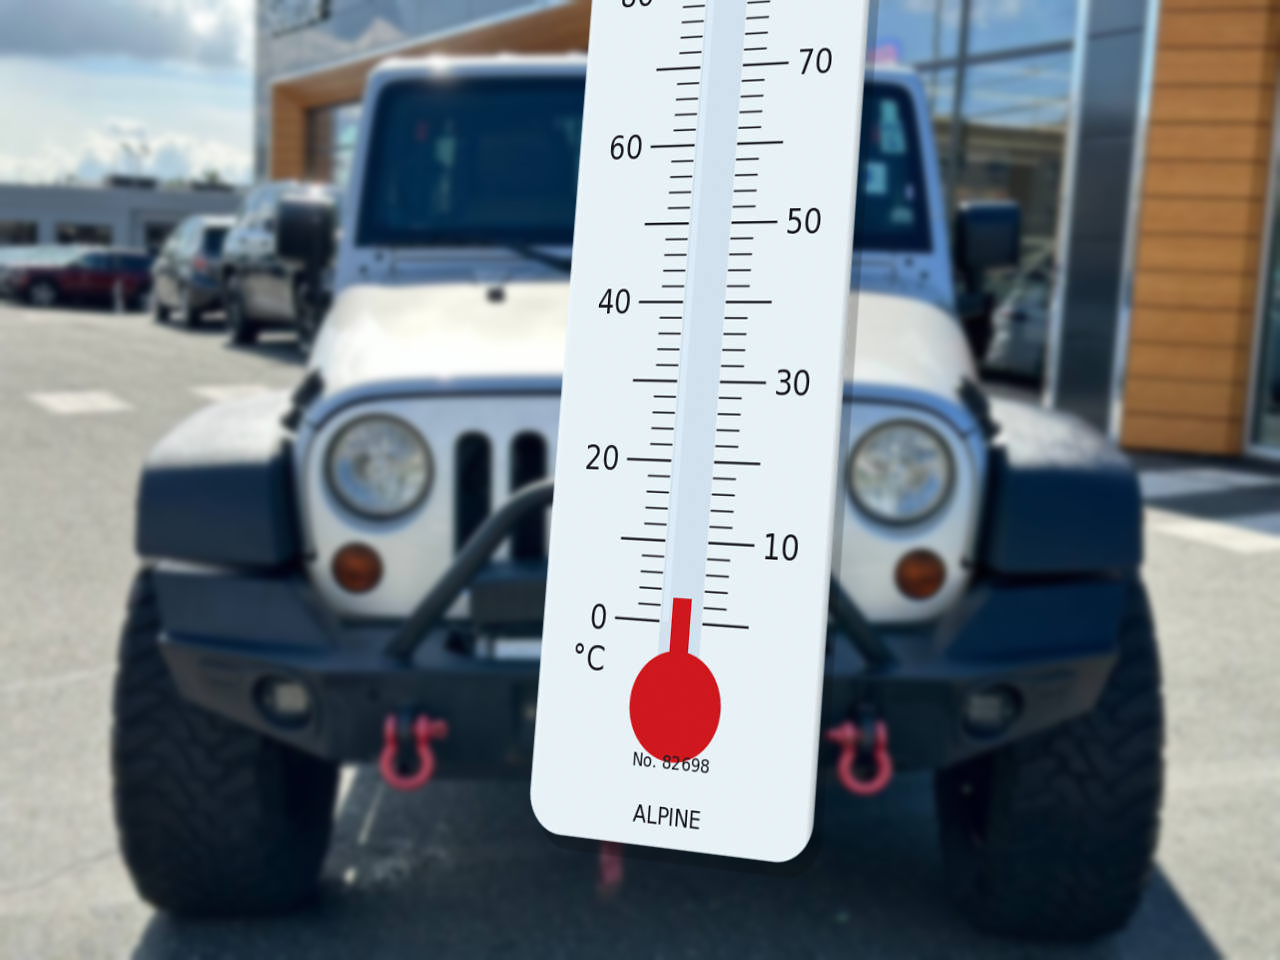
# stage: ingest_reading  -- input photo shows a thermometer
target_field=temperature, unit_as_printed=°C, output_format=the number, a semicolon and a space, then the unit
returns 3; °C
